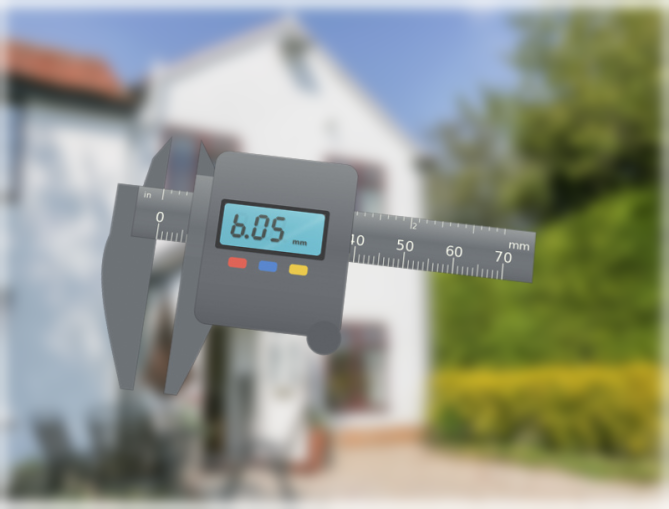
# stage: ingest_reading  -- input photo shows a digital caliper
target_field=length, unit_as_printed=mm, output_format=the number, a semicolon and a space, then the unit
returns 6.05; mm
